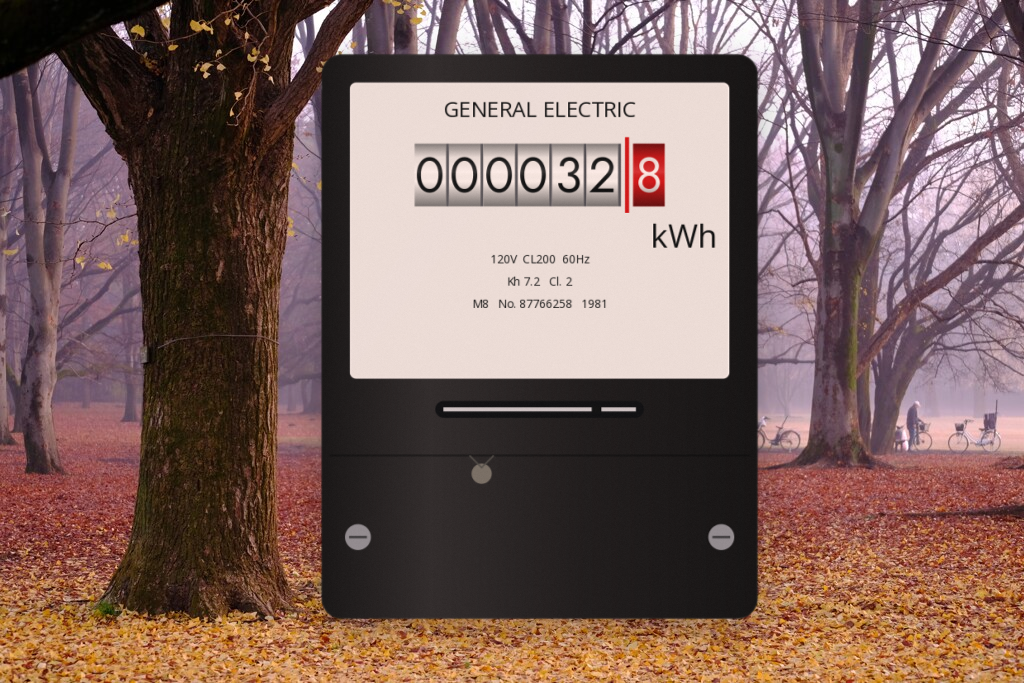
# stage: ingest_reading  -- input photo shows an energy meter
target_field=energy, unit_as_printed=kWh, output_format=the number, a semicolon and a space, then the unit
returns 32.8; kWh
